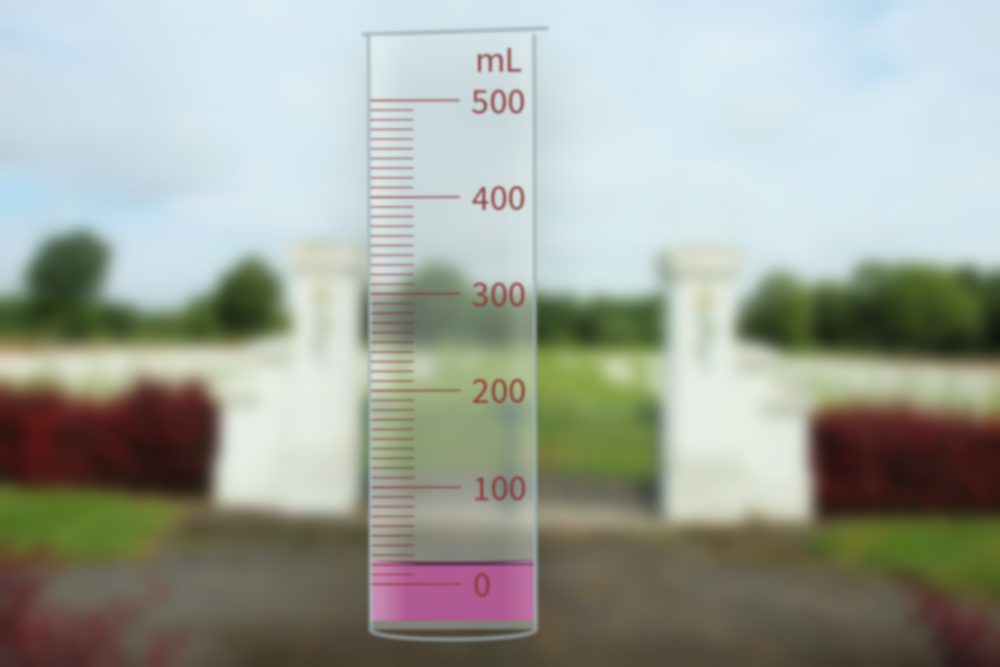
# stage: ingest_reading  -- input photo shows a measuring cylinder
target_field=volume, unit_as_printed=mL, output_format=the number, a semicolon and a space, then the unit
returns 20; mL
